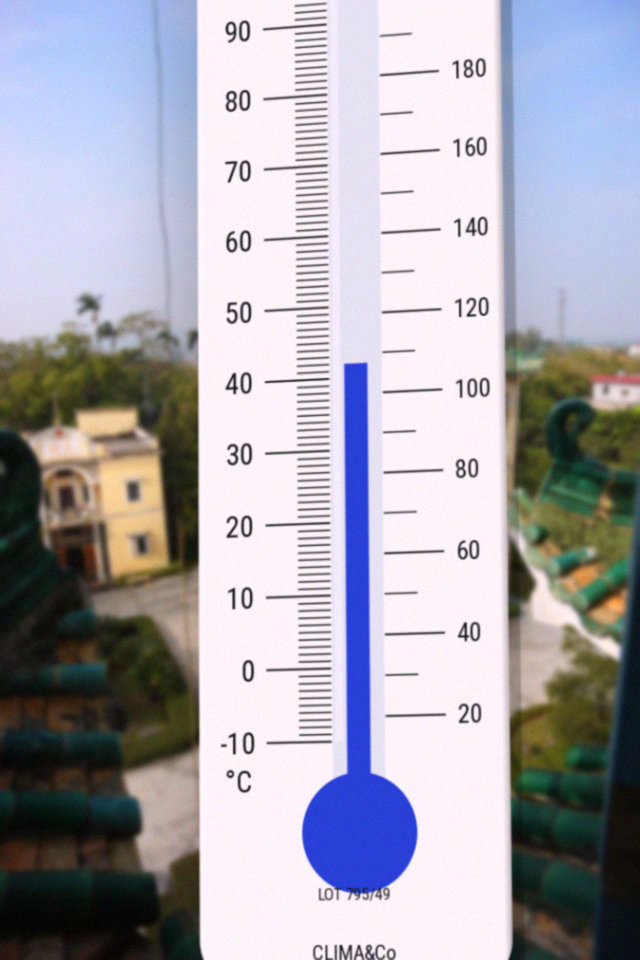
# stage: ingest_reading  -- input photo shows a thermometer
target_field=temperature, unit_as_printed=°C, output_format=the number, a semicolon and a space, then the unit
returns 42; °C
